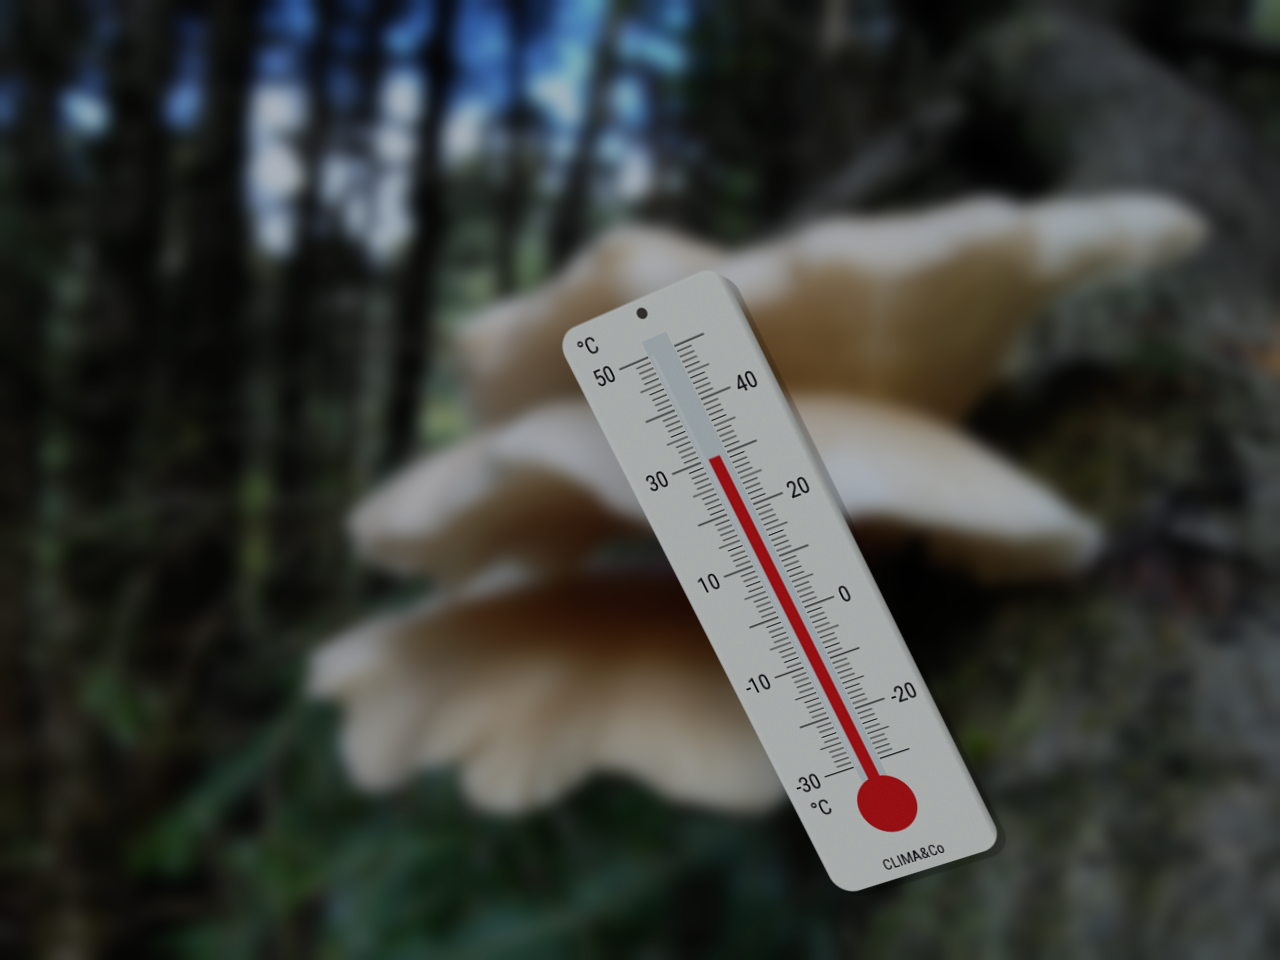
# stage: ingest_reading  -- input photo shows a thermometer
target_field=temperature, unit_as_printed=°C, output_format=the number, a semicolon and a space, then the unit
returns 30; °C
